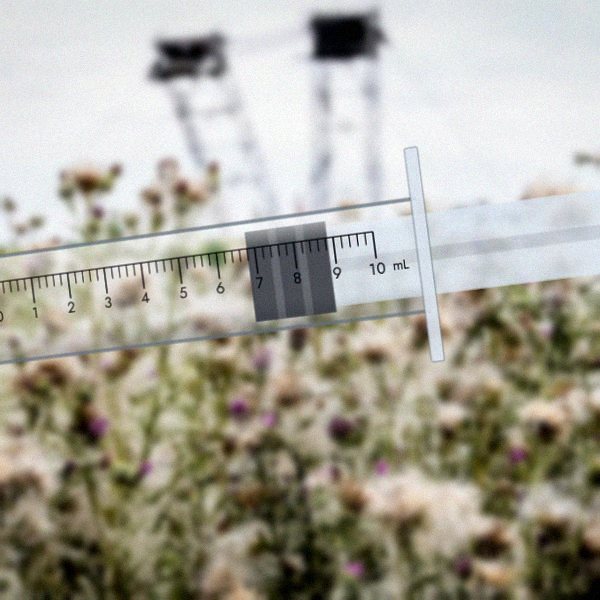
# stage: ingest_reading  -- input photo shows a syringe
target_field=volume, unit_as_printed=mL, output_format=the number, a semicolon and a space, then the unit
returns 6.8; mL
